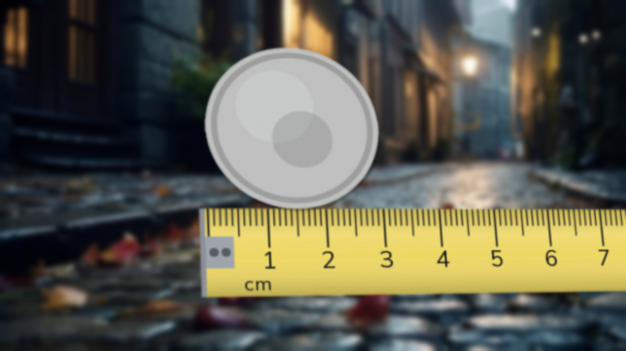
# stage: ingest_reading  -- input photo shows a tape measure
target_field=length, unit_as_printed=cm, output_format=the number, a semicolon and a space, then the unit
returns 3; cm
